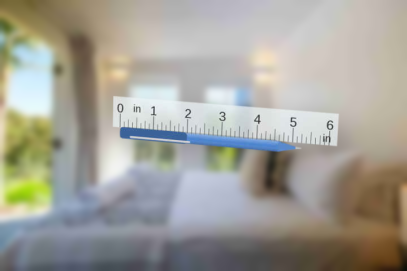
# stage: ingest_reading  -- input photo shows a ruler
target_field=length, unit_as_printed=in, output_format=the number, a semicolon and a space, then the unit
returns 5.25; in
